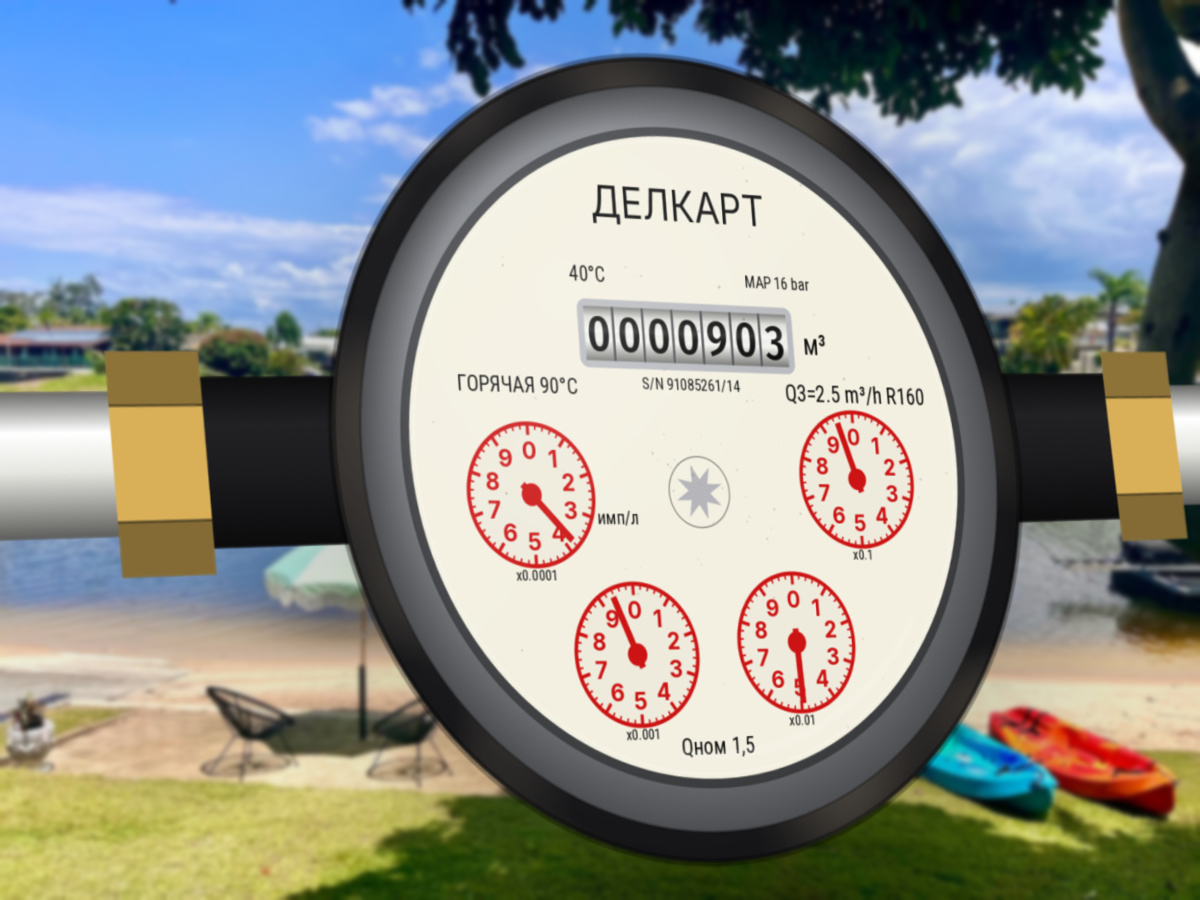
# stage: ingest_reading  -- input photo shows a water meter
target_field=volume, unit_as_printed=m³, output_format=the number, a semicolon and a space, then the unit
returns 902.9493; m³
